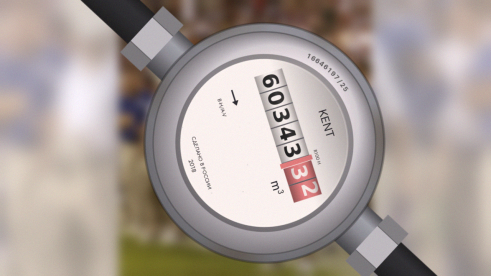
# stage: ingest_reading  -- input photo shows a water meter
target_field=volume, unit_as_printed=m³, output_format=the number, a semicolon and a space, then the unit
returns 60343.32; m³
